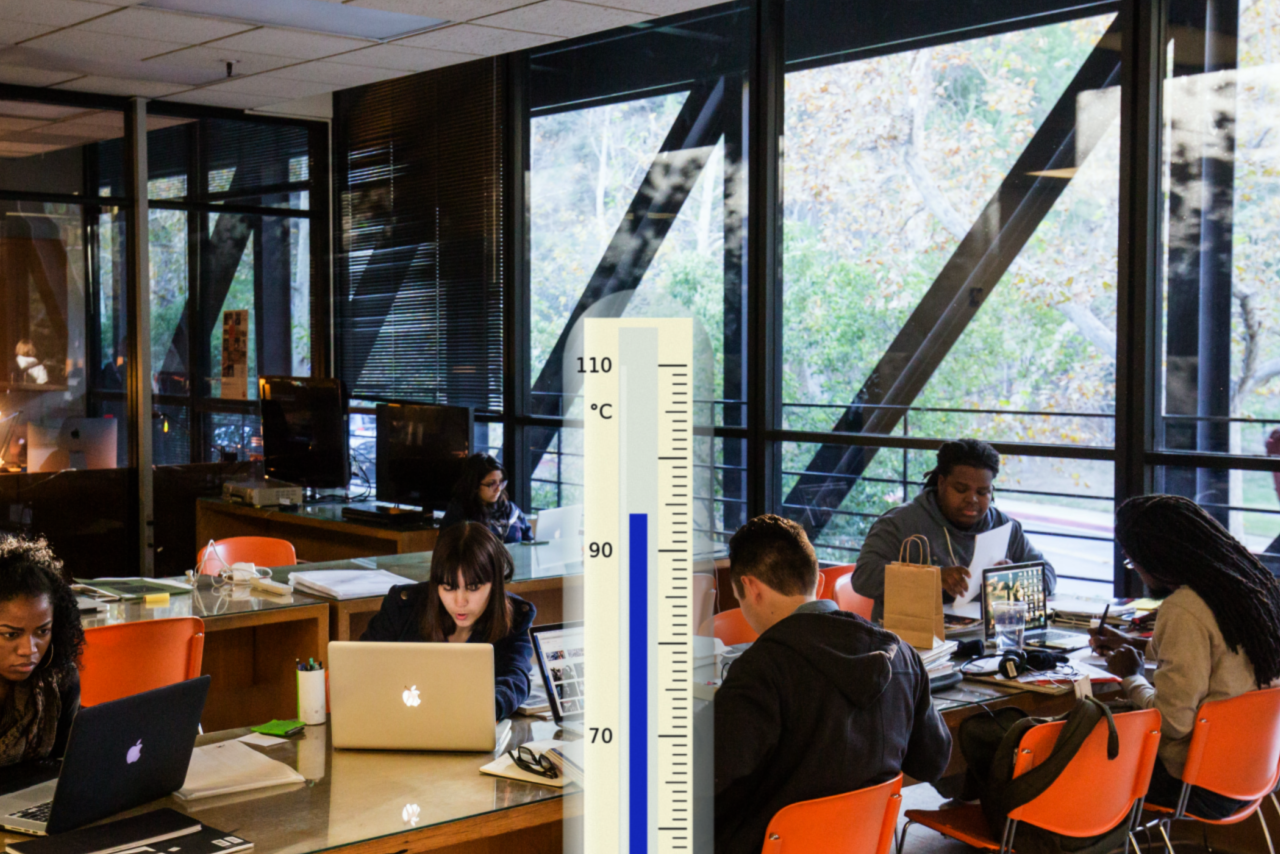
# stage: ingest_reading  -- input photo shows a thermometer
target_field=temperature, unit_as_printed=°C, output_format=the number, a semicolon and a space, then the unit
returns 94; °C
